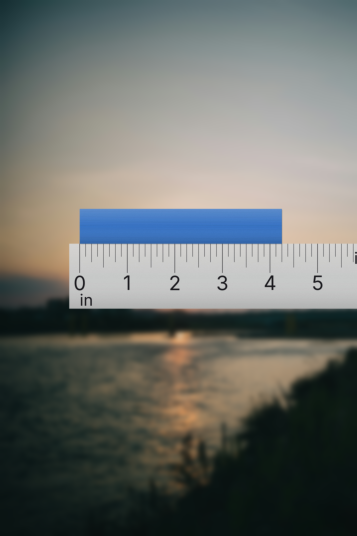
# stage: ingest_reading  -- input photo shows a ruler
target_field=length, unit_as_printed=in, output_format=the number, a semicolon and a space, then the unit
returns 4.25; in
